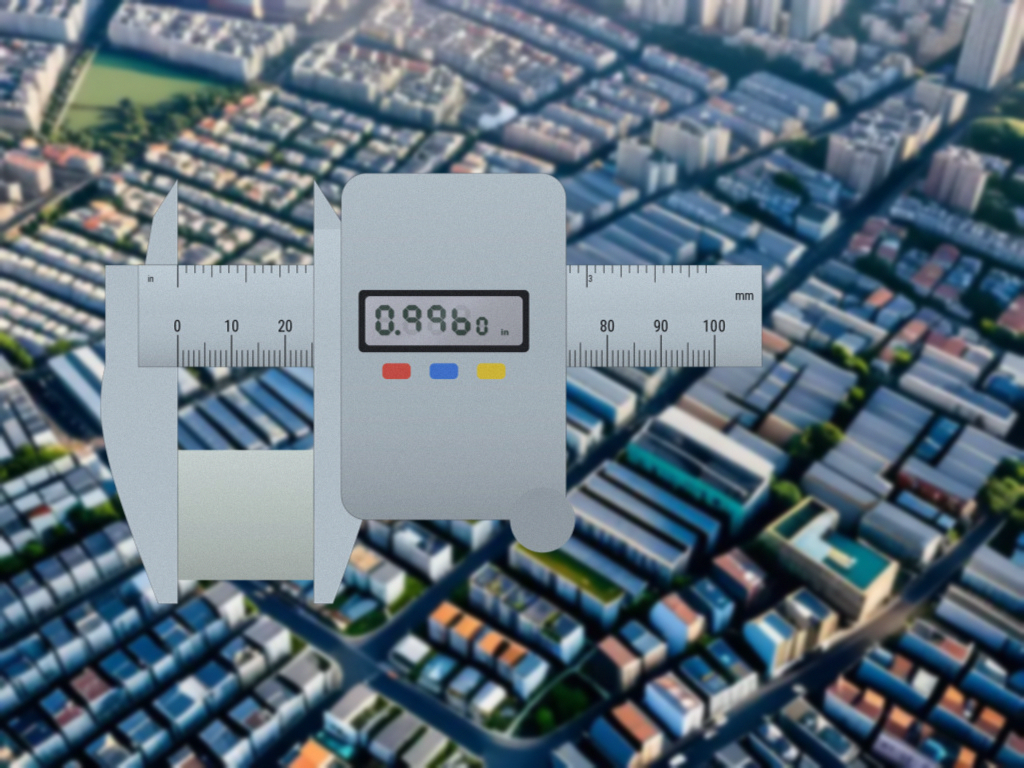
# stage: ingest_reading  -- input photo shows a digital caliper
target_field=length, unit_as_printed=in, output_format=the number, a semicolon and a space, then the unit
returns 0.9960; in
